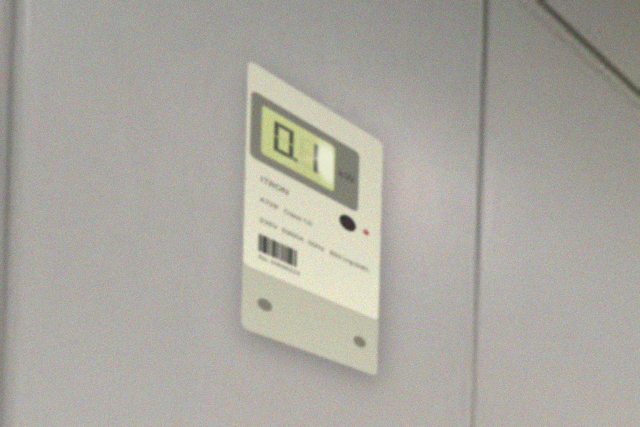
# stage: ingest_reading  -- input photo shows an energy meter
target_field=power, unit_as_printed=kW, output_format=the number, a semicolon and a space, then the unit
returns 0.1; kW
